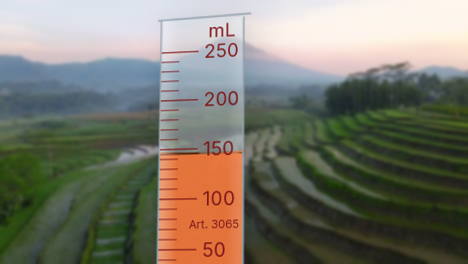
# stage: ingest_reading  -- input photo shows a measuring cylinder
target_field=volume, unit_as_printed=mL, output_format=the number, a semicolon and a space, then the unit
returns 145; mL
